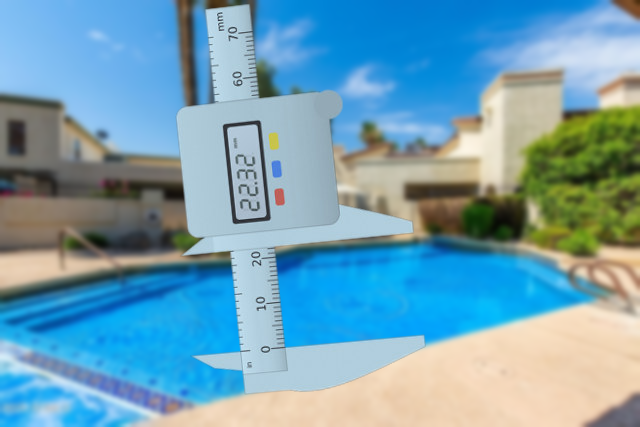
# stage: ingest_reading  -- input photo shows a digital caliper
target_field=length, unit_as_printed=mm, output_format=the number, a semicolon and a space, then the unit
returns 22.32; mm
